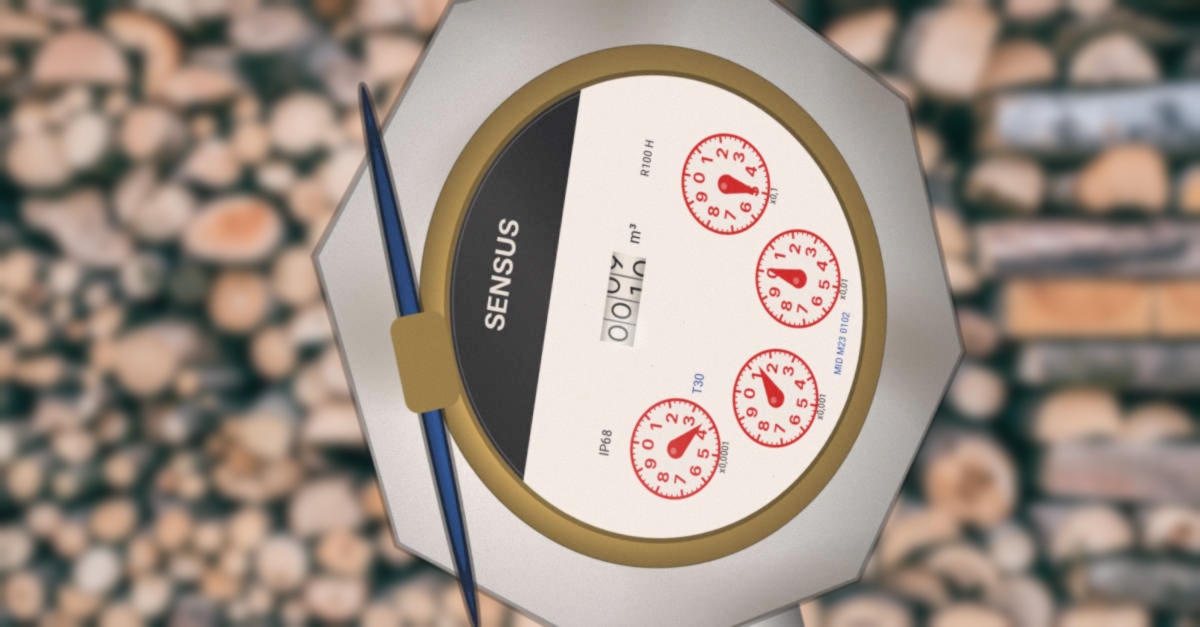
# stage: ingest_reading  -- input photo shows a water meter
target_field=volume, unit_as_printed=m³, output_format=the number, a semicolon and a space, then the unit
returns 9.5013; m³
